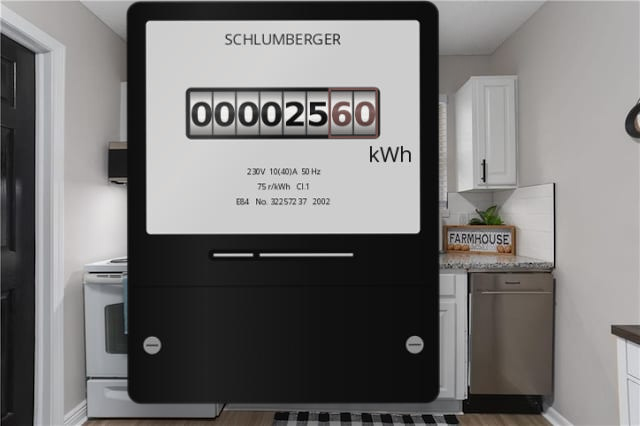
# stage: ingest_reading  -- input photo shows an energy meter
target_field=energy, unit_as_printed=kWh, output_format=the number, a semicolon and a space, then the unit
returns 25.60; kWh
